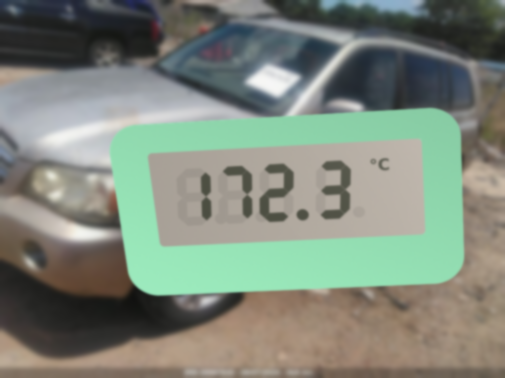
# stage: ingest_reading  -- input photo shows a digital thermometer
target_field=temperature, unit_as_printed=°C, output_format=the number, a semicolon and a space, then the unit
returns 172.3; °C
